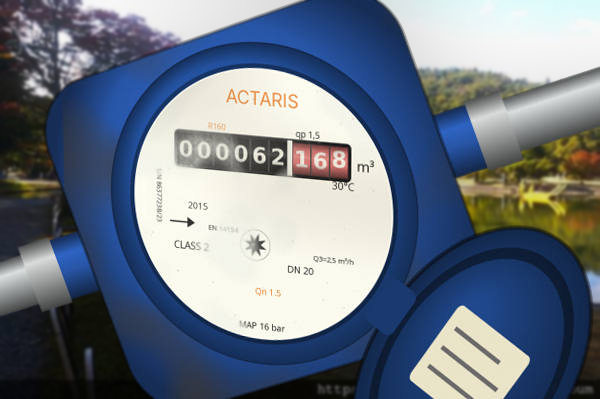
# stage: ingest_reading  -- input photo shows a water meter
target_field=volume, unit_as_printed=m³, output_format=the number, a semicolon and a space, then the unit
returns 62.168; m³
